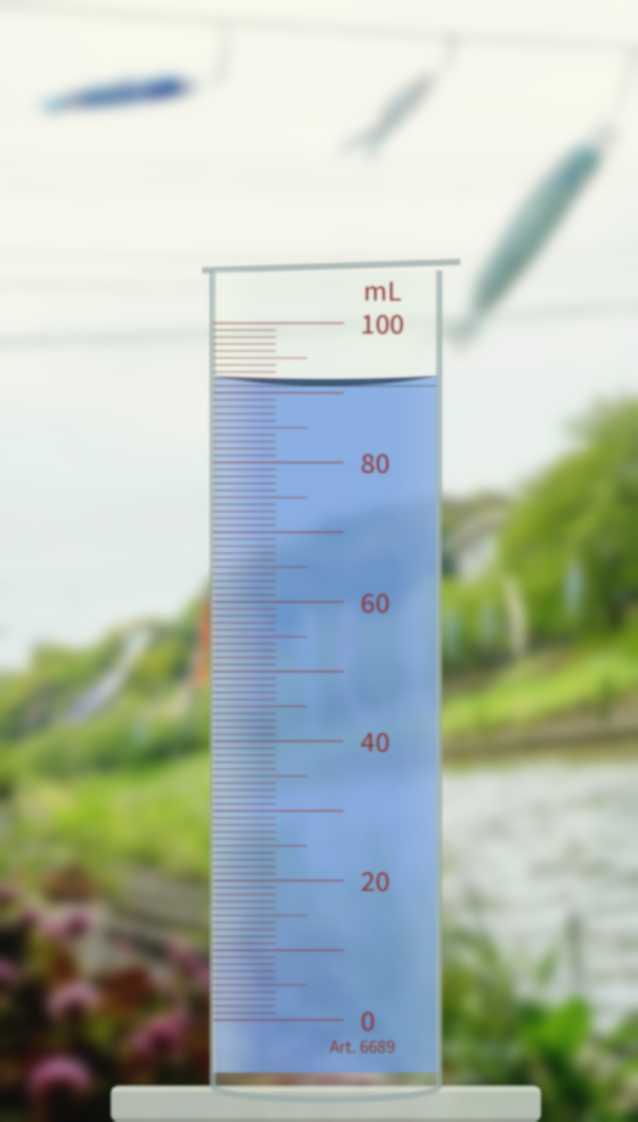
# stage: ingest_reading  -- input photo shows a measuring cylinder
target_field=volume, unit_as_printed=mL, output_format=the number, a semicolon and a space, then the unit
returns 91; mL
